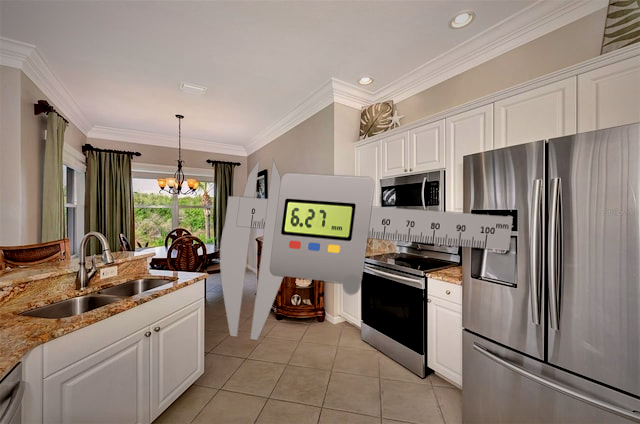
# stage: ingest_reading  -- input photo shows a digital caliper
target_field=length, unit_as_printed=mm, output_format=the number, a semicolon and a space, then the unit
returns 6.27; mm
